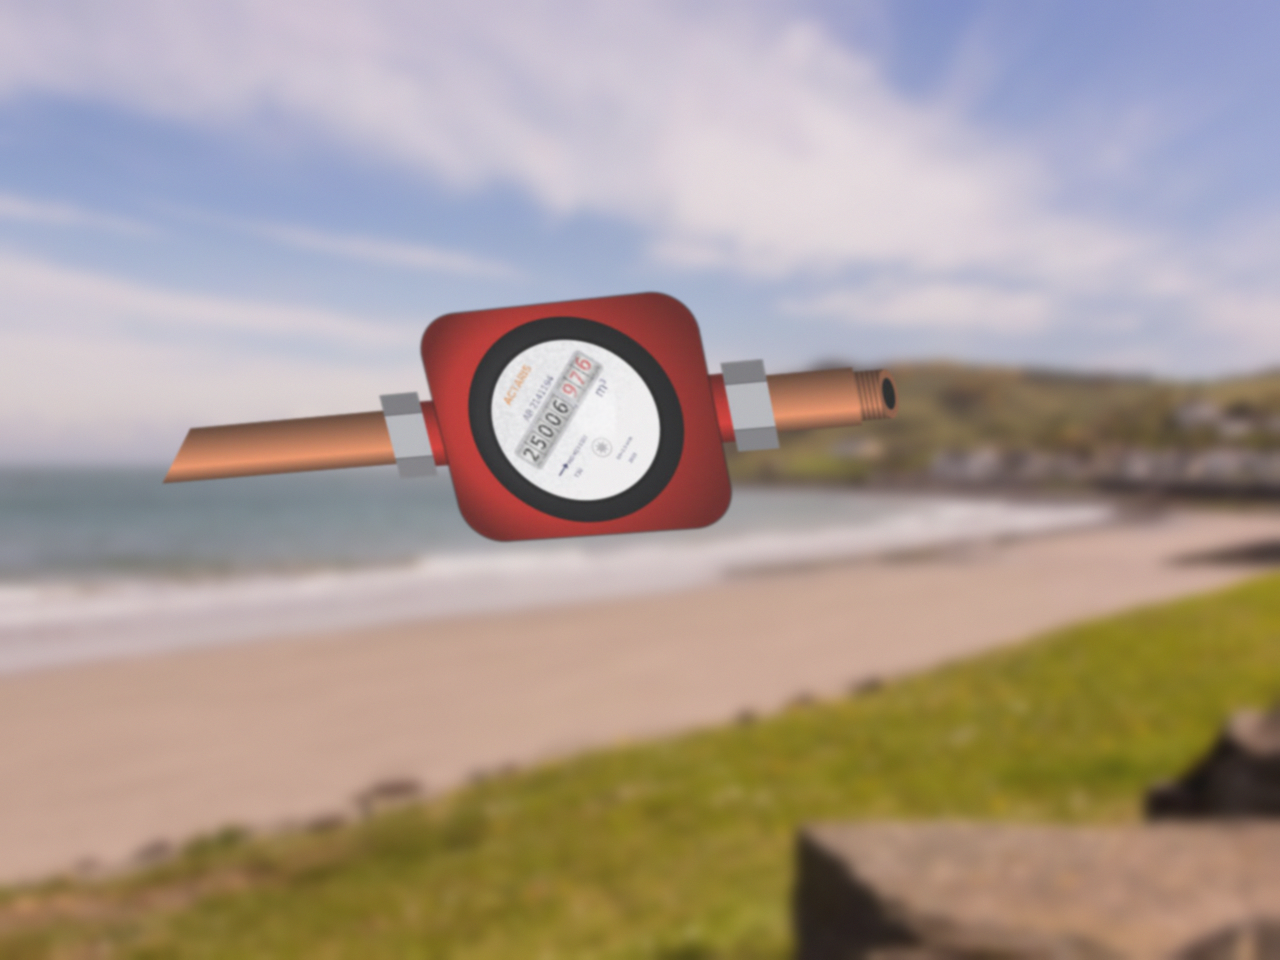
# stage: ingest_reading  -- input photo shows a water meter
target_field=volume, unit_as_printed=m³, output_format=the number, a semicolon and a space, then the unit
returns 25006.976; m³
